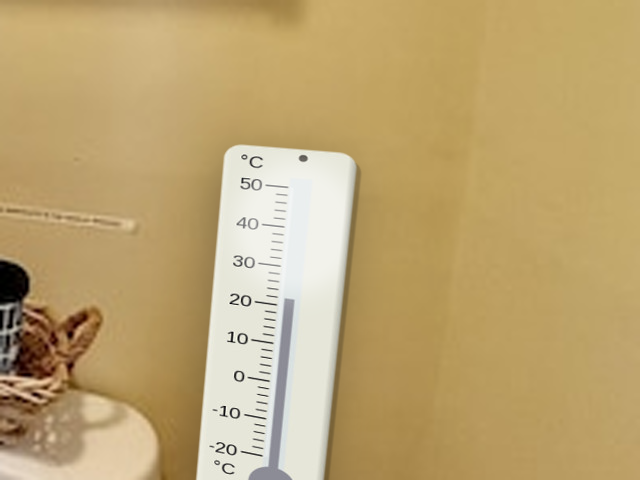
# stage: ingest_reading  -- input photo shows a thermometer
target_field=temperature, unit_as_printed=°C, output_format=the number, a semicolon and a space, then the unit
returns 22; °C
